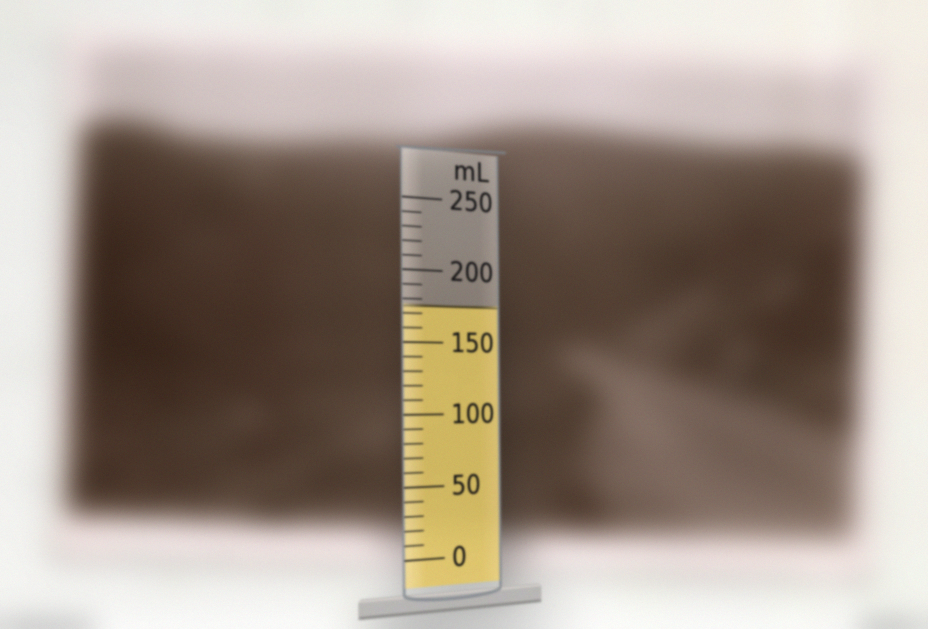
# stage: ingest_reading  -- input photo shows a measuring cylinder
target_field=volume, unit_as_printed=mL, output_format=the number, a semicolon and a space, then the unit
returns 175; mL
